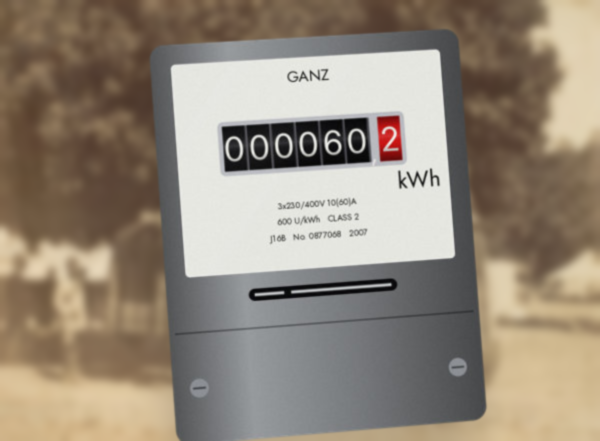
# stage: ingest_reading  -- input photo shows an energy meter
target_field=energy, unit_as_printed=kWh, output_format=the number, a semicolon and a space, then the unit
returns 60.2; kWh
